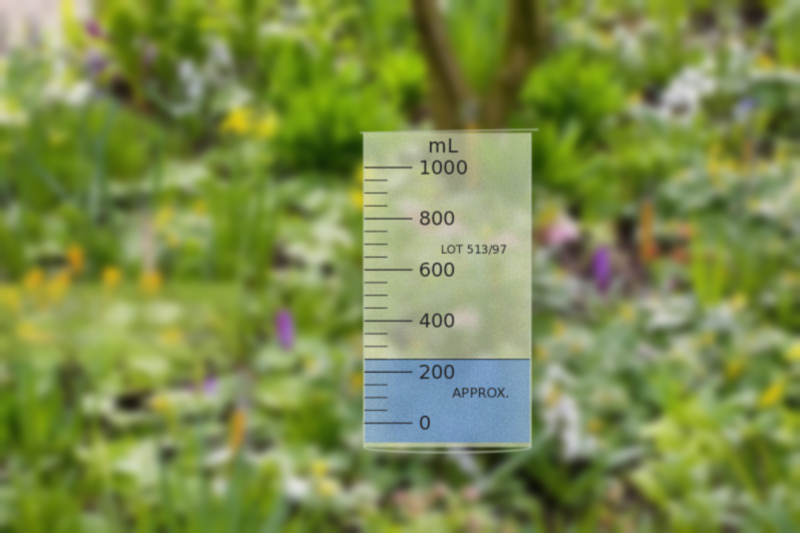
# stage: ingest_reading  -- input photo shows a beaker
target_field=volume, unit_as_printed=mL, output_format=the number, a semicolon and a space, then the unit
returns 250; mL
